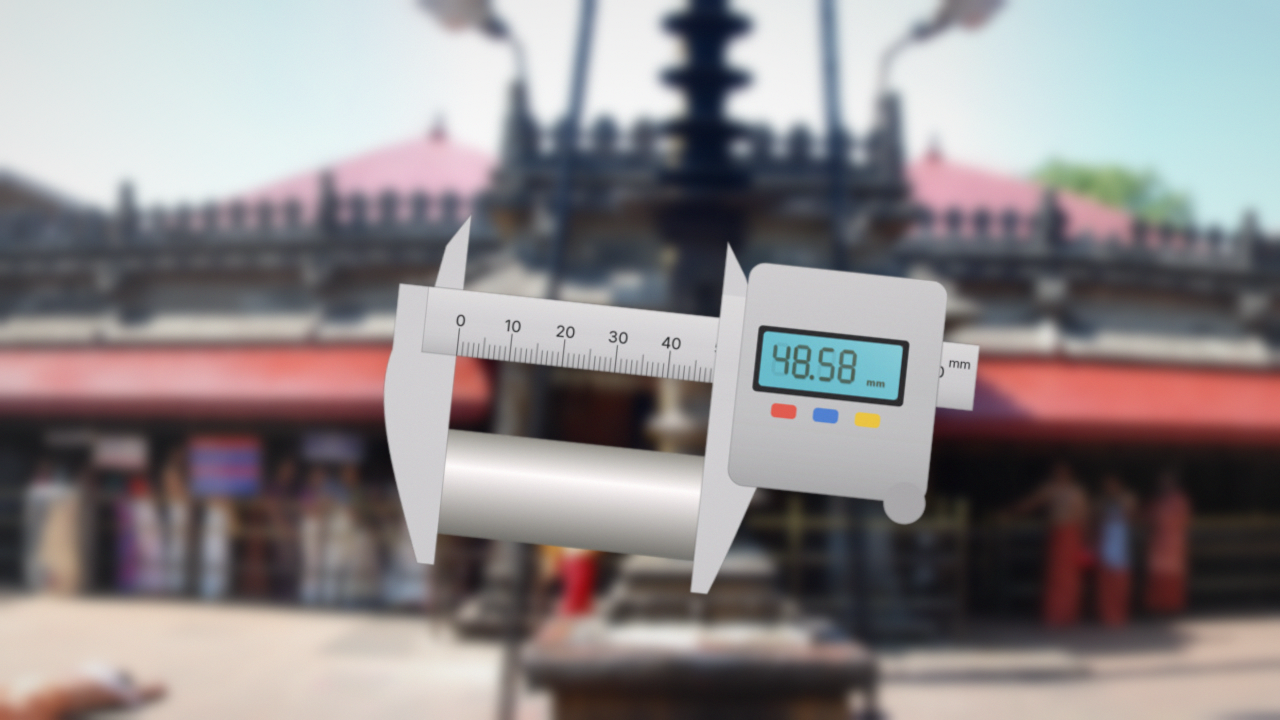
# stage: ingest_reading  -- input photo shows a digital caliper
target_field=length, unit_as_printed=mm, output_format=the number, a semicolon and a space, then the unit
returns 48.58; mm
